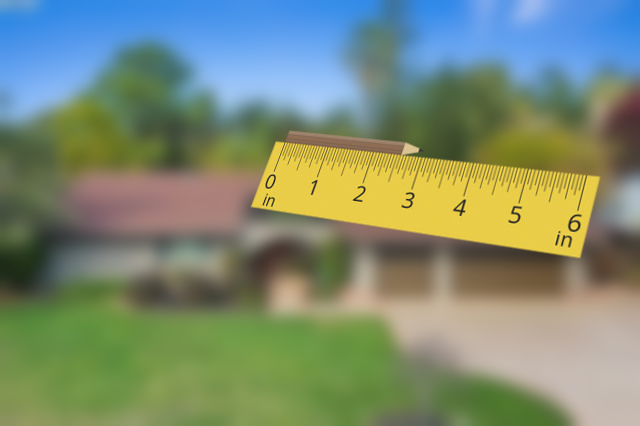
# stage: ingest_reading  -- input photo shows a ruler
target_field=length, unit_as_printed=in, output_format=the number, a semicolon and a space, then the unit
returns 3; in
